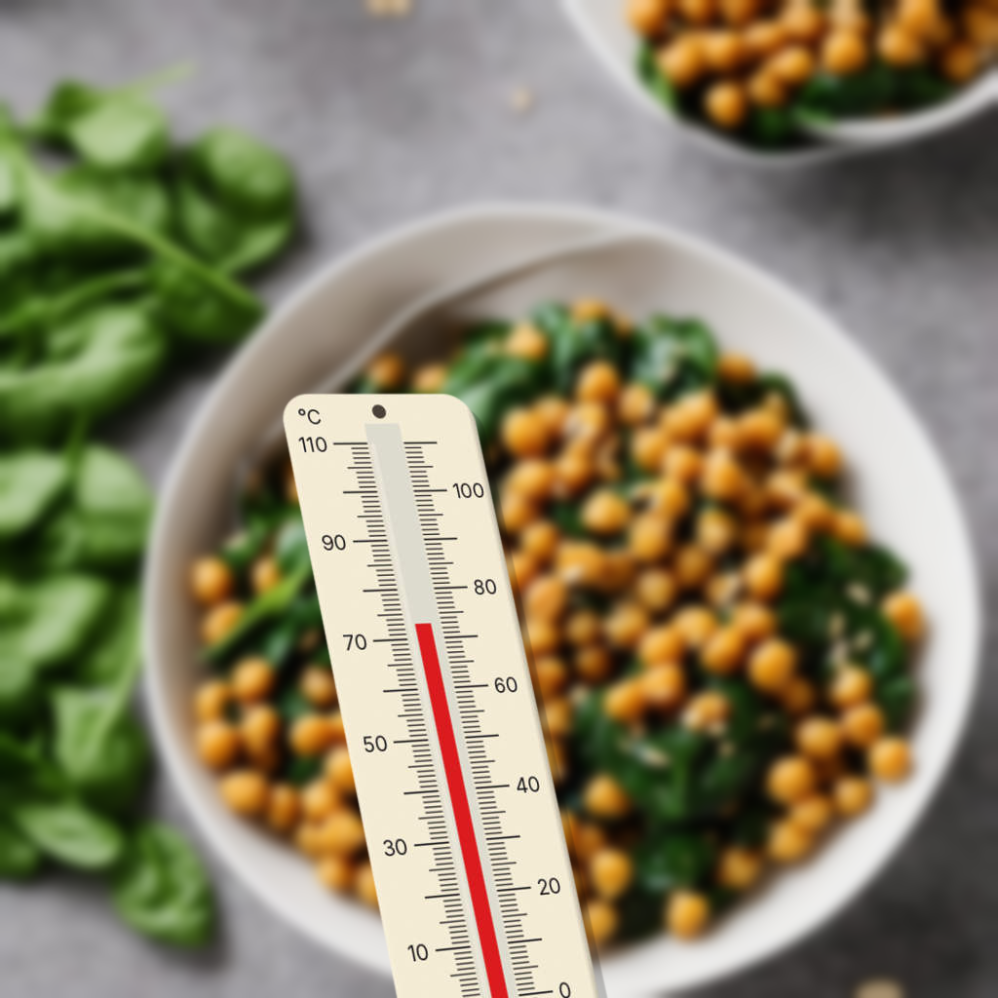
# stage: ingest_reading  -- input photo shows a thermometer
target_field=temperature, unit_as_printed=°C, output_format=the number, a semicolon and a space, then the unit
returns 73; °C
